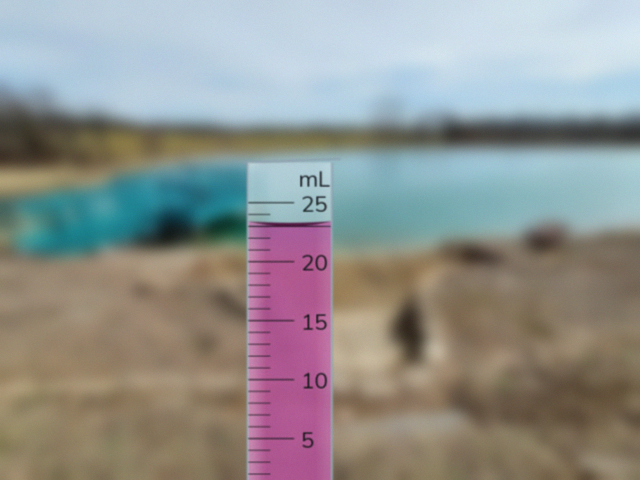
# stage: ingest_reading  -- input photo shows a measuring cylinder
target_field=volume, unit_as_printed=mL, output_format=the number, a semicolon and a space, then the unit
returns 23; mL
